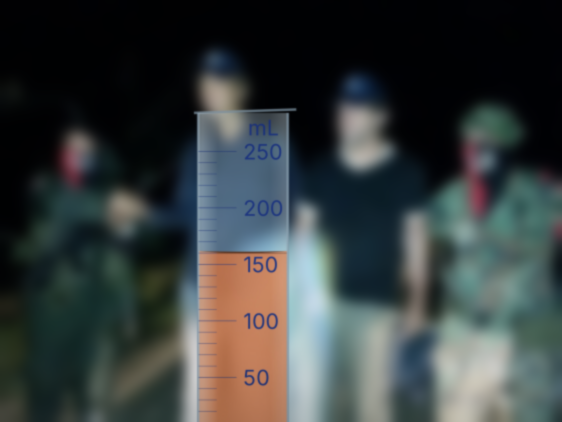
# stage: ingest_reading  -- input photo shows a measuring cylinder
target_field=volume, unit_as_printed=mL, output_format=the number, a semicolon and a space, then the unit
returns 160; mL
